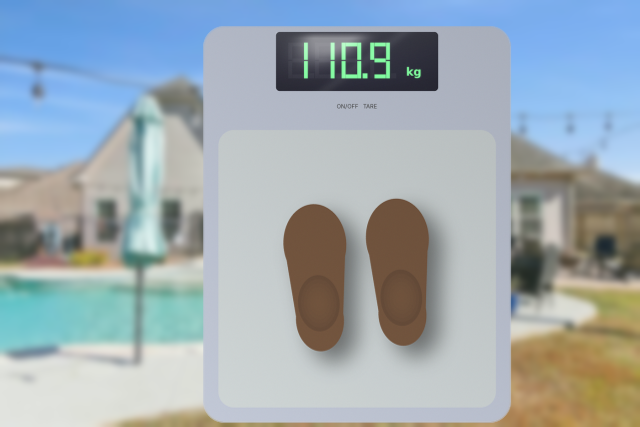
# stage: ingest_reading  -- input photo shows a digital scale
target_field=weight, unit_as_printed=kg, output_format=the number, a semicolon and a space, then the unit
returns 110.9; kg
